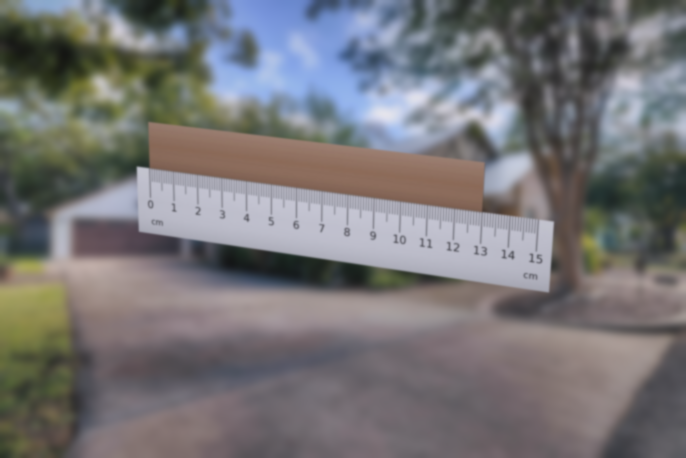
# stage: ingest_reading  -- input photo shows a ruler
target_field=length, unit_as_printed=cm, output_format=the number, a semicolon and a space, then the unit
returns 13; cm
